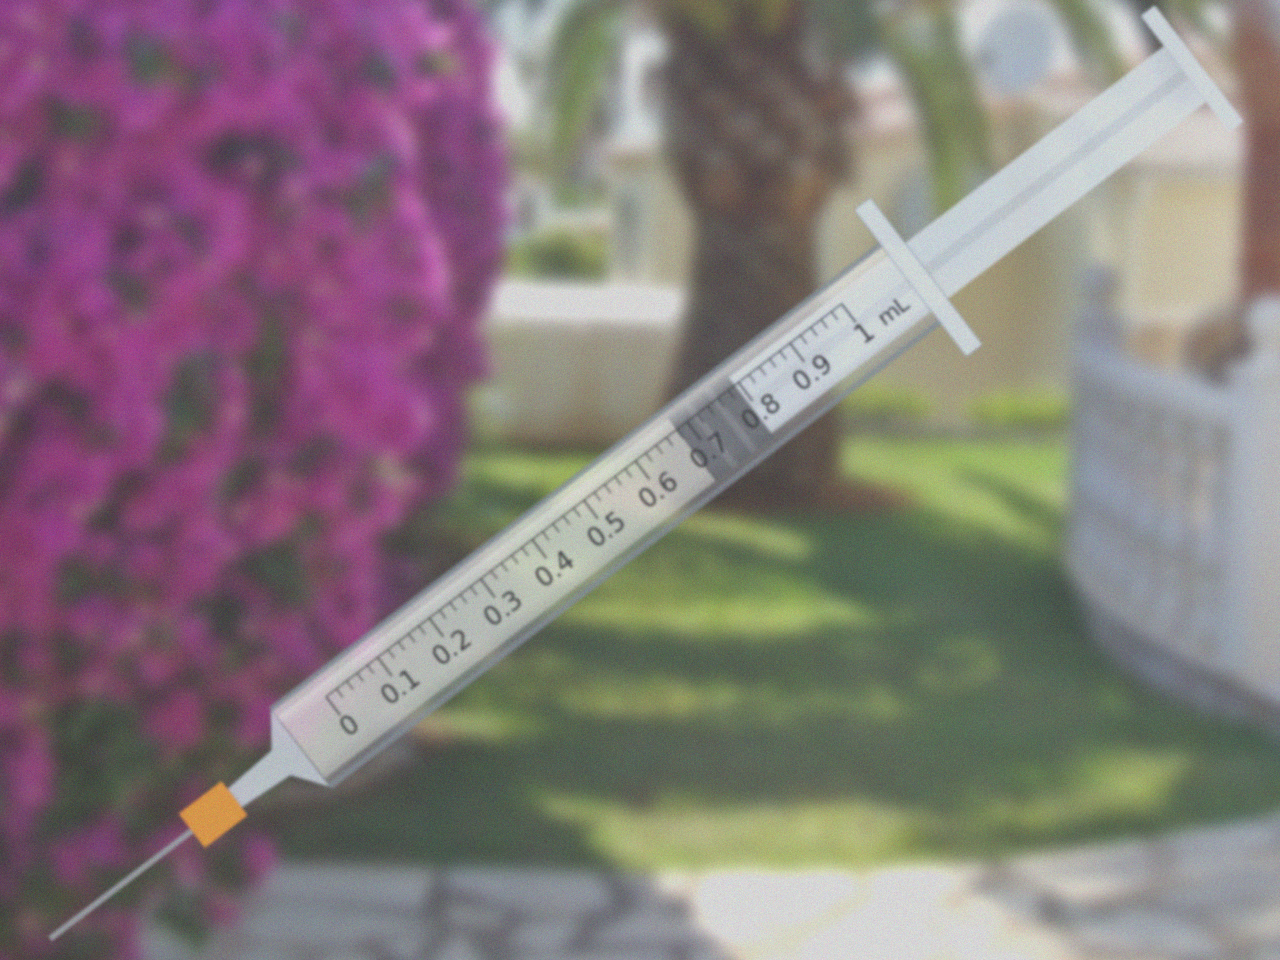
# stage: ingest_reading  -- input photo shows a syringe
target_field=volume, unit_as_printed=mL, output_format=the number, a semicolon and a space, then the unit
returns 0.68; mL
